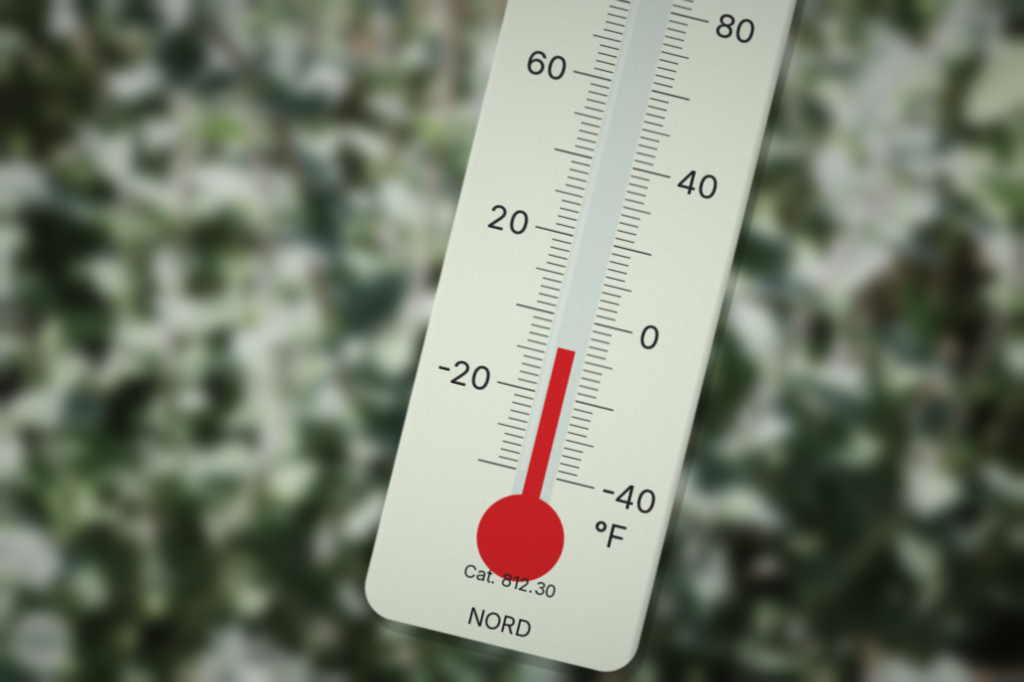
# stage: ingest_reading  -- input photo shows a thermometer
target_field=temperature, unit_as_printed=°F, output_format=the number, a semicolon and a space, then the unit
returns -8; °F
